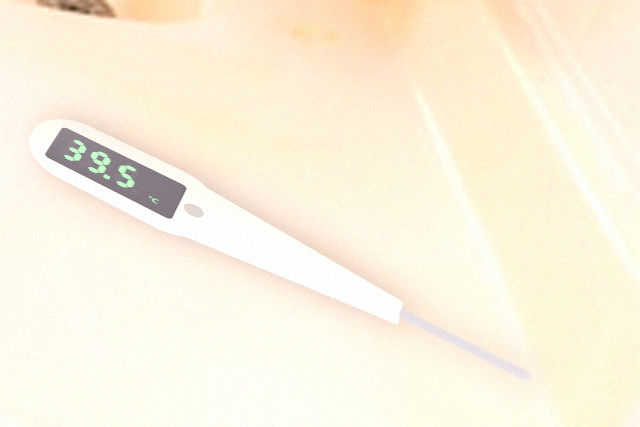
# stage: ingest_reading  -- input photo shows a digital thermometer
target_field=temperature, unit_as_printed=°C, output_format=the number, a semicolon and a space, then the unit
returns 39.5; °C
